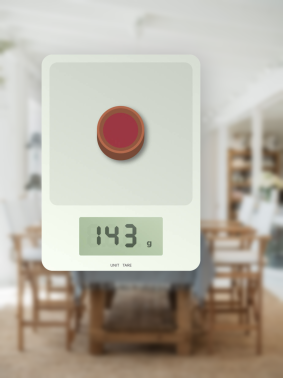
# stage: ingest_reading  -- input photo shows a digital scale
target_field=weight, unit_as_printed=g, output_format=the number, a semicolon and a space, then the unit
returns 143; g
